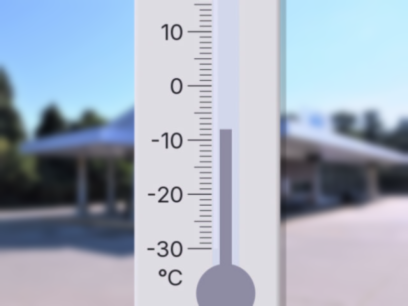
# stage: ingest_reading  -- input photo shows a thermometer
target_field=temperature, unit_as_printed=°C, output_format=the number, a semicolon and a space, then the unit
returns -8; °C
